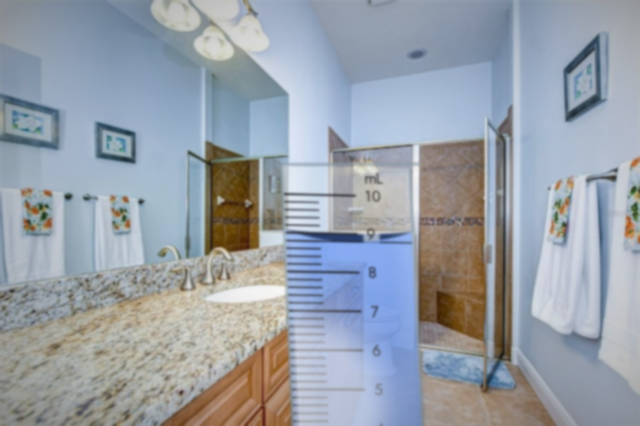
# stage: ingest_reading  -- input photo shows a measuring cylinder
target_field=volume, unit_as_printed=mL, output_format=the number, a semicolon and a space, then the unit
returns 8.8; mL
